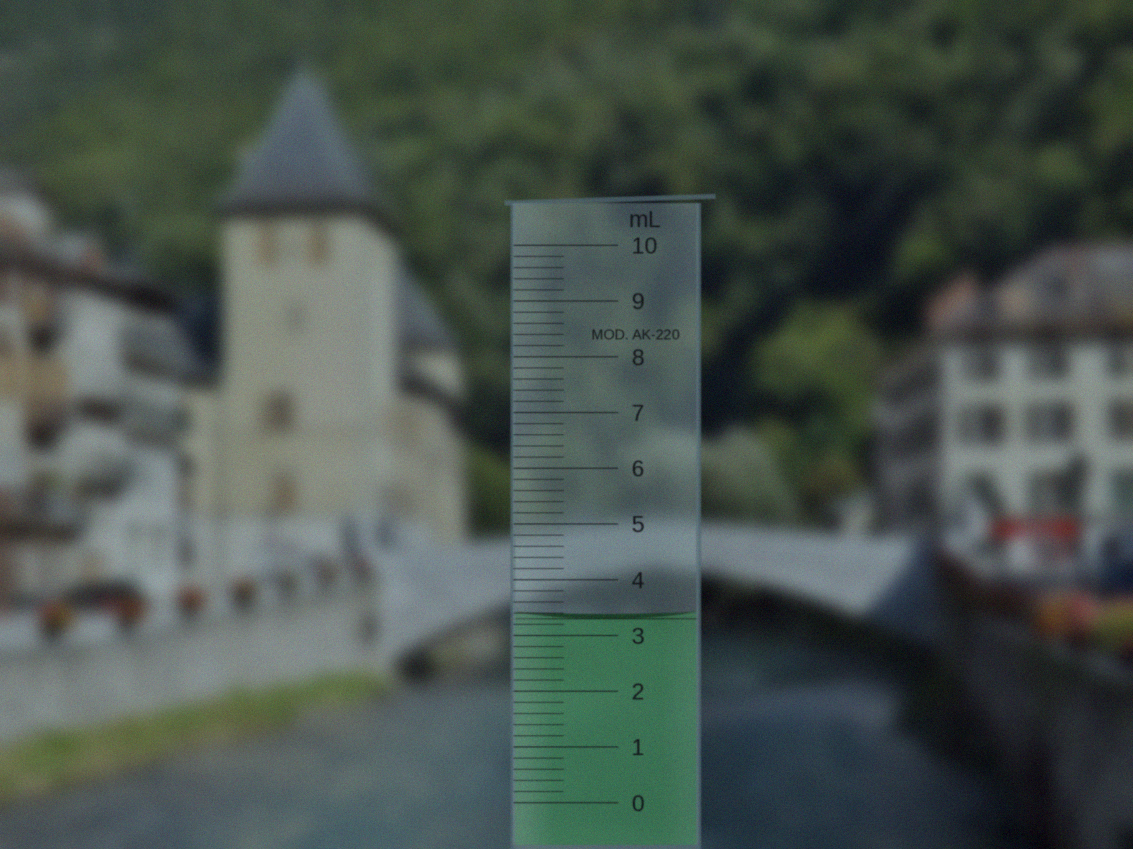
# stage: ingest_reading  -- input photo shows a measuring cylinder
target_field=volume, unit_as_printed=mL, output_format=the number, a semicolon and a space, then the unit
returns 3.3; mL
